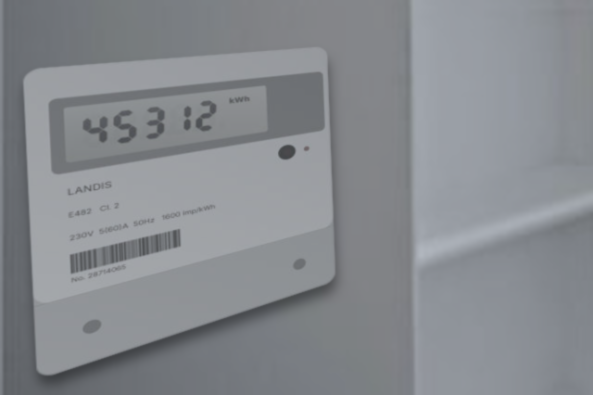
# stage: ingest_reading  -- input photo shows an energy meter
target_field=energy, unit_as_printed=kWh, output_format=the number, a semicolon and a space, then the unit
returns 45312; kWh
